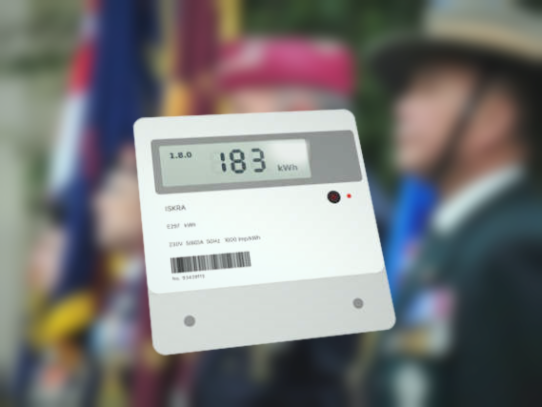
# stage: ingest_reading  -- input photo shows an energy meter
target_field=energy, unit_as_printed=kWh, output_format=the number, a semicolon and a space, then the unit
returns 183; kWh
